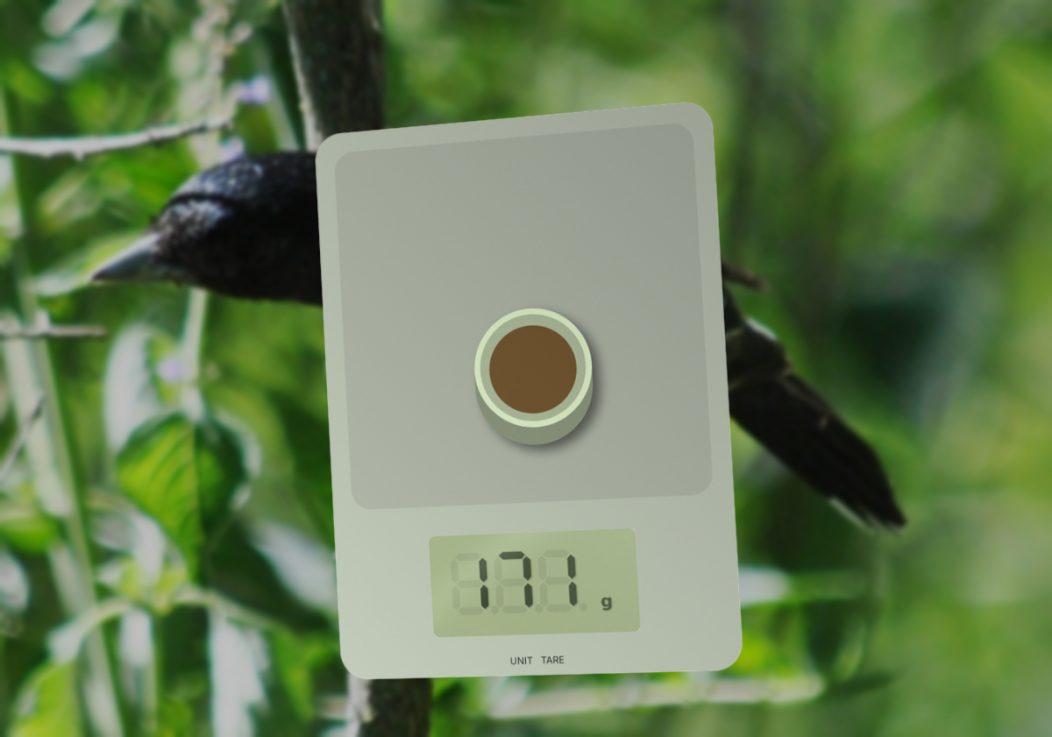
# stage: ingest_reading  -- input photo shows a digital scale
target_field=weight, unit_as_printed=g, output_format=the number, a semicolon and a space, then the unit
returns 171; g
